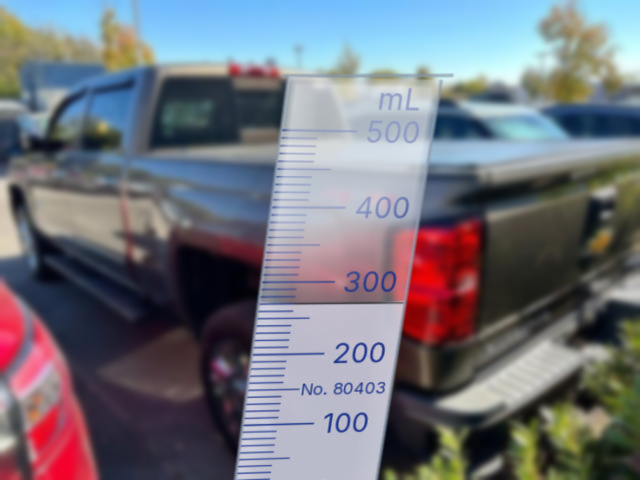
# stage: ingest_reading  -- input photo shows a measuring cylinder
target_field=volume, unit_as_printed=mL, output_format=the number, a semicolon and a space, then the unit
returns 270; mL
